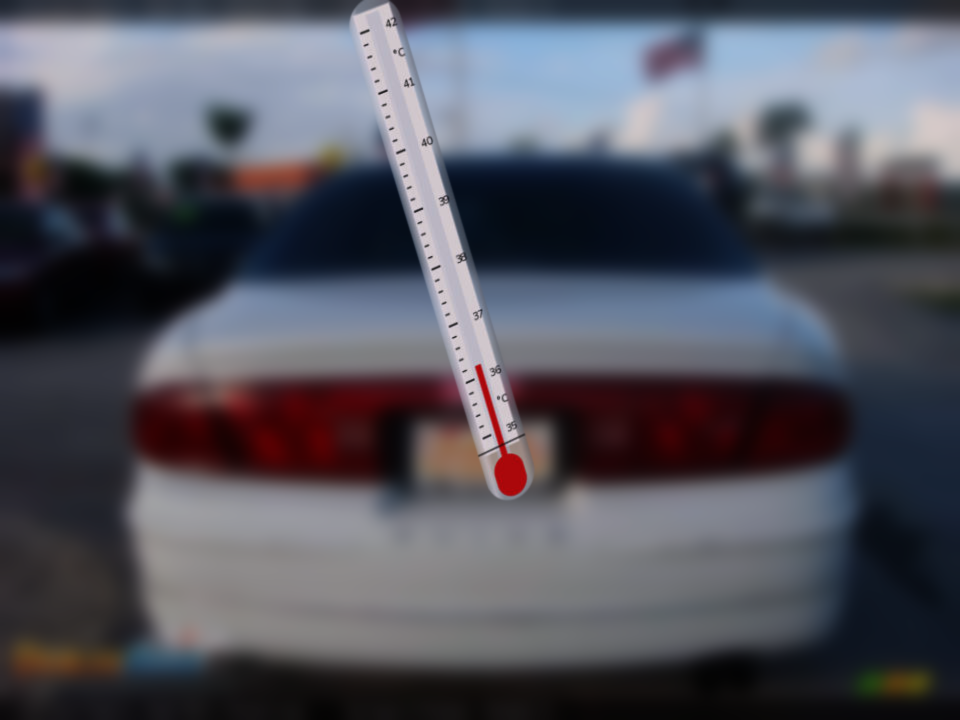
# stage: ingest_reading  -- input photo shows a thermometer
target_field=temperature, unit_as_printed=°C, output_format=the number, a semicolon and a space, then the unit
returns 36.2; °C
